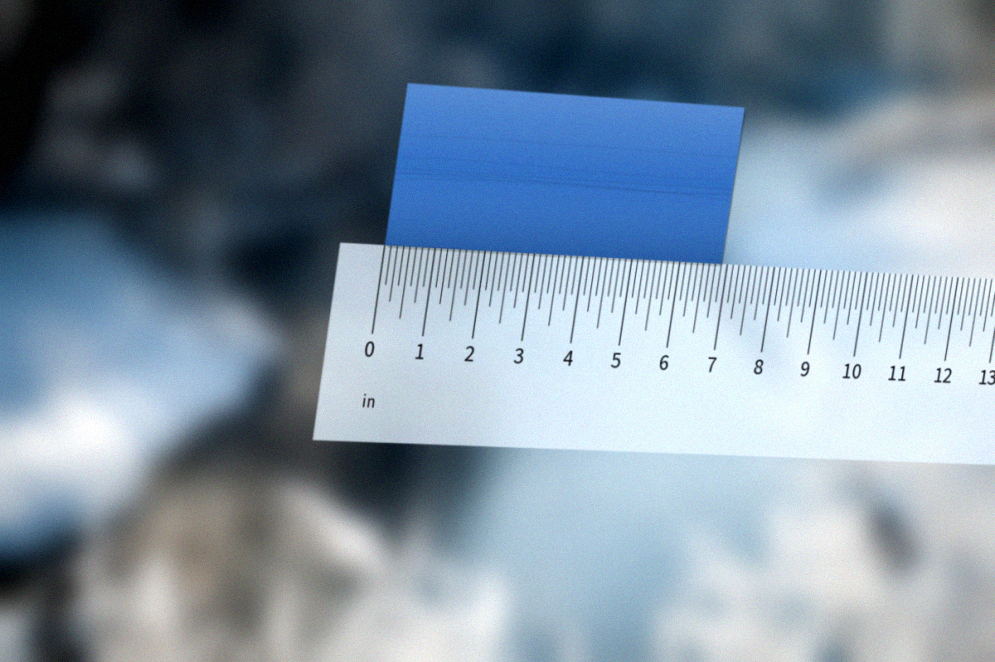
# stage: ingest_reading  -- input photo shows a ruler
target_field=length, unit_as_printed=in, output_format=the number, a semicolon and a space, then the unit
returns 6.875; in
